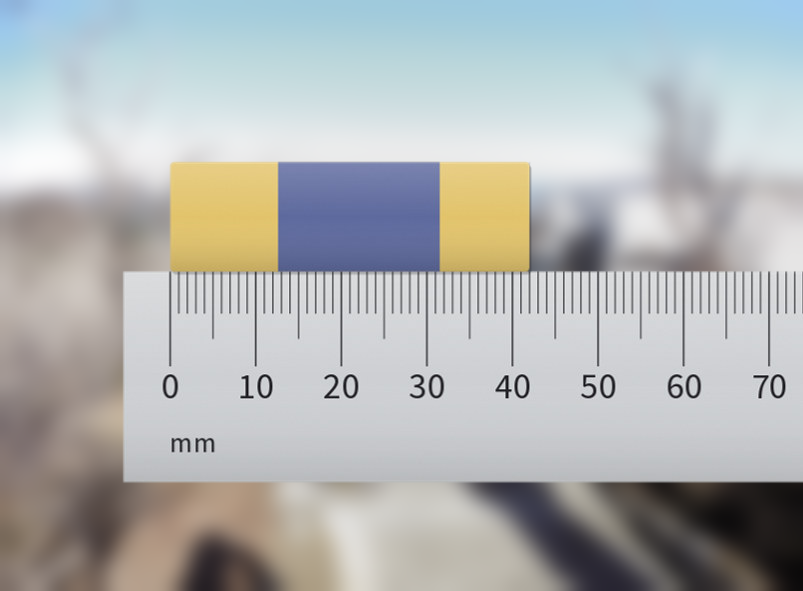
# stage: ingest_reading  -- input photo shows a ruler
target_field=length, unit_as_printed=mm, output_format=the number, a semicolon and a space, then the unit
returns 42; mm
